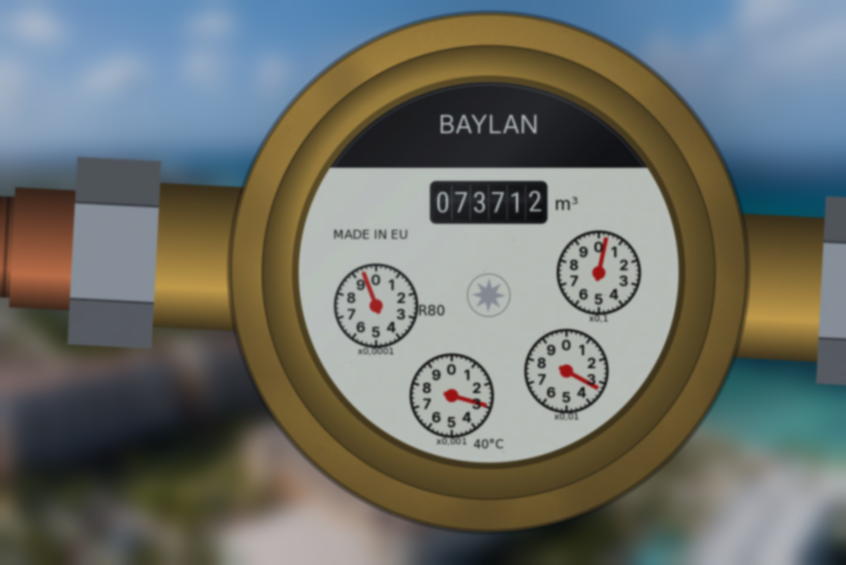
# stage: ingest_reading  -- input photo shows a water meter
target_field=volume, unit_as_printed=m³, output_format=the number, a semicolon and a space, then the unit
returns 73712.0329; m³
